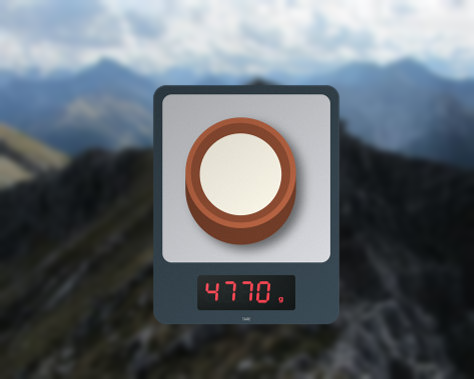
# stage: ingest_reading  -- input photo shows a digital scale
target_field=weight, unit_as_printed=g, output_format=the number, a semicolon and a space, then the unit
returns 4770; g
